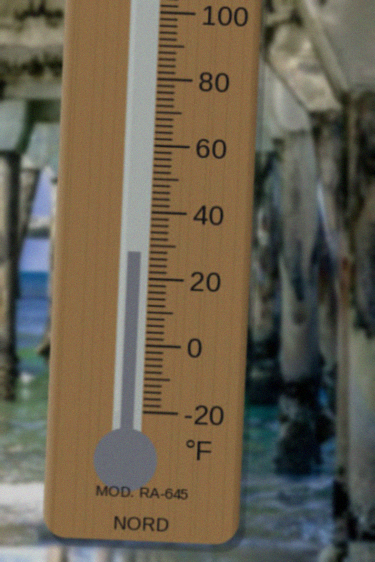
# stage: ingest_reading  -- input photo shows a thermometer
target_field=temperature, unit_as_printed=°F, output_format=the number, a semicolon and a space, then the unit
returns 28; °F
